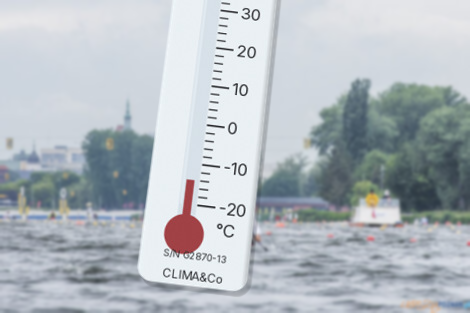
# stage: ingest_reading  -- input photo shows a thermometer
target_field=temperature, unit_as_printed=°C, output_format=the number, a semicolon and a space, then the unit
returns -14; °C
